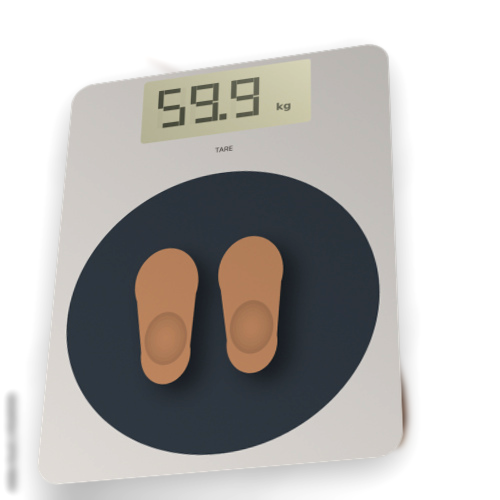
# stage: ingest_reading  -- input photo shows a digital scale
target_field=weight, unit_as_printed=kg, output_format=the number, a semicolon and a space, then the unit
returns 59.9; kg
